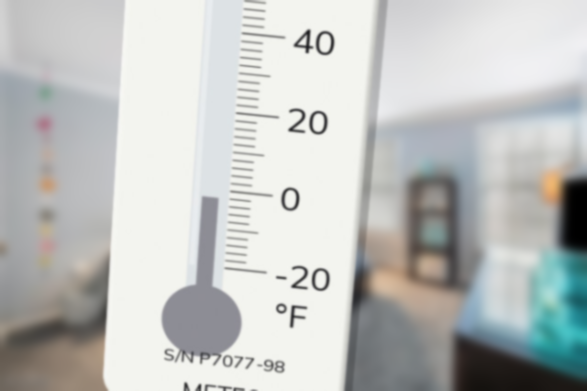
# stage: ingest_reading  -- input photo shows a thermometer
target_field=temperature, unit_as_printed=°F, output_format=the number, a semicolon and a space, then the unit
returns -2; °F
